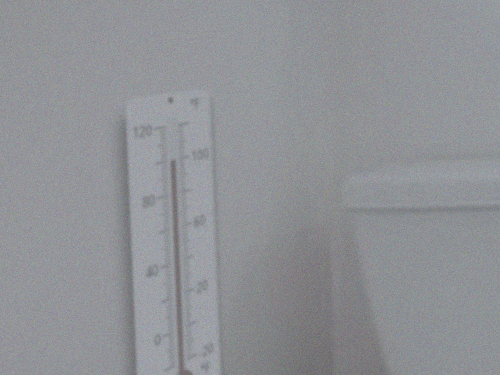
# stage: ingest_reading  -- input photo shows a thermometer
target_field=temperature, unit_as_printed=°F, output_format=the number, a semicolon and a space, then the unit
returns 100; °F
